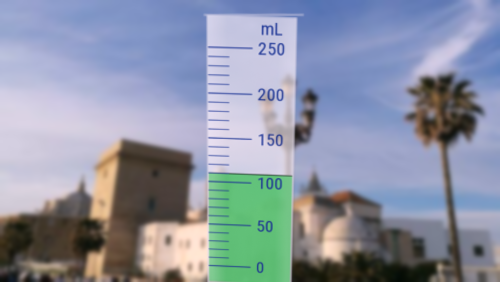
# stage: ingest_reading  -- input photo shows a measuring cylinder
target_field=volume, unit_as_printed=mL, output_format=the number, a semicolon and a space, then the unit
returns 110; mL
